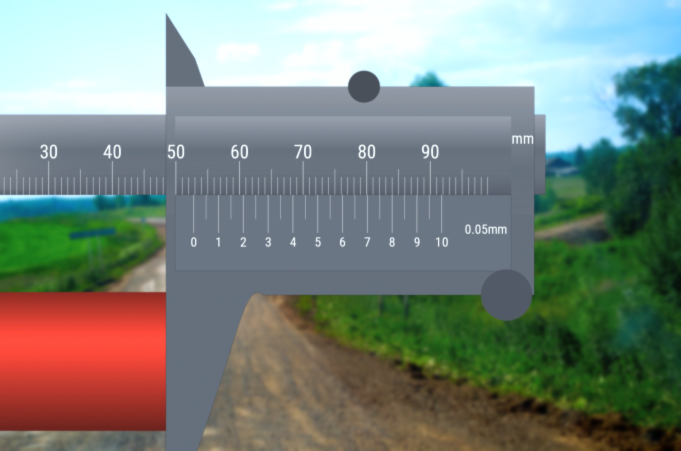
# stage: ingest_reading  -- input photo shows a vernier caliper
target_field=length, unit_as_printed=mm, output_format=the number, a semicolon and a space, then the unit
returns 52.8; mm
